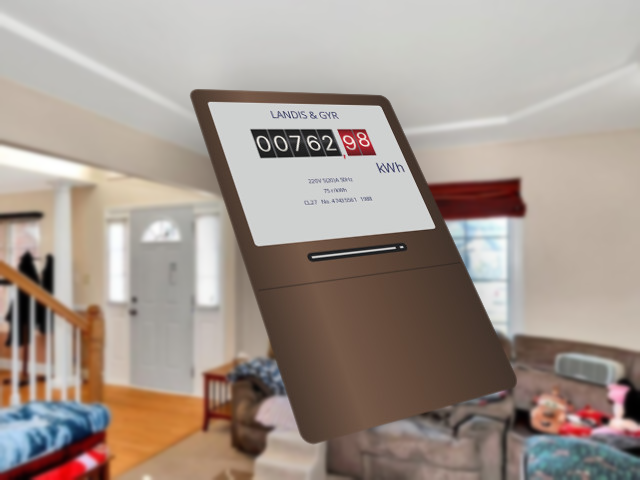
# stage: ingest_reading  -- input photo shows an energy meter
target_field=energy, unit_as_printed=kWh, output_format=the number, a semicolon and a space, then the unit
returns 762.98; kWh
